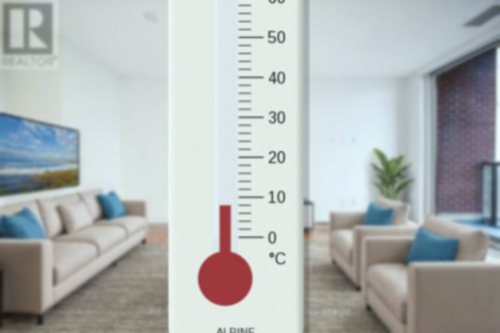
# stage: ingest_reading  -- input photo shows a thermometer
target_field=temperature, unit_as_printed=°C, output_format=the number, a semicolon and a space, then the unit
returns 8; °C
